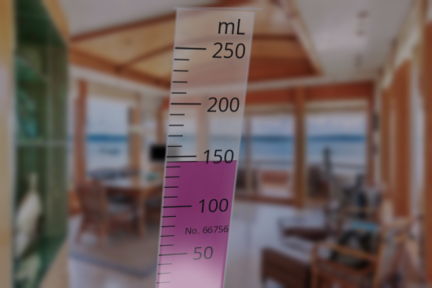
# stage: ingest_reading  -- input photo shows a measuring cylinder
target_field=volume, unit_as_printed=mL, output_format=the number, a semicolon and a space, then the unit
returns 145; mL
